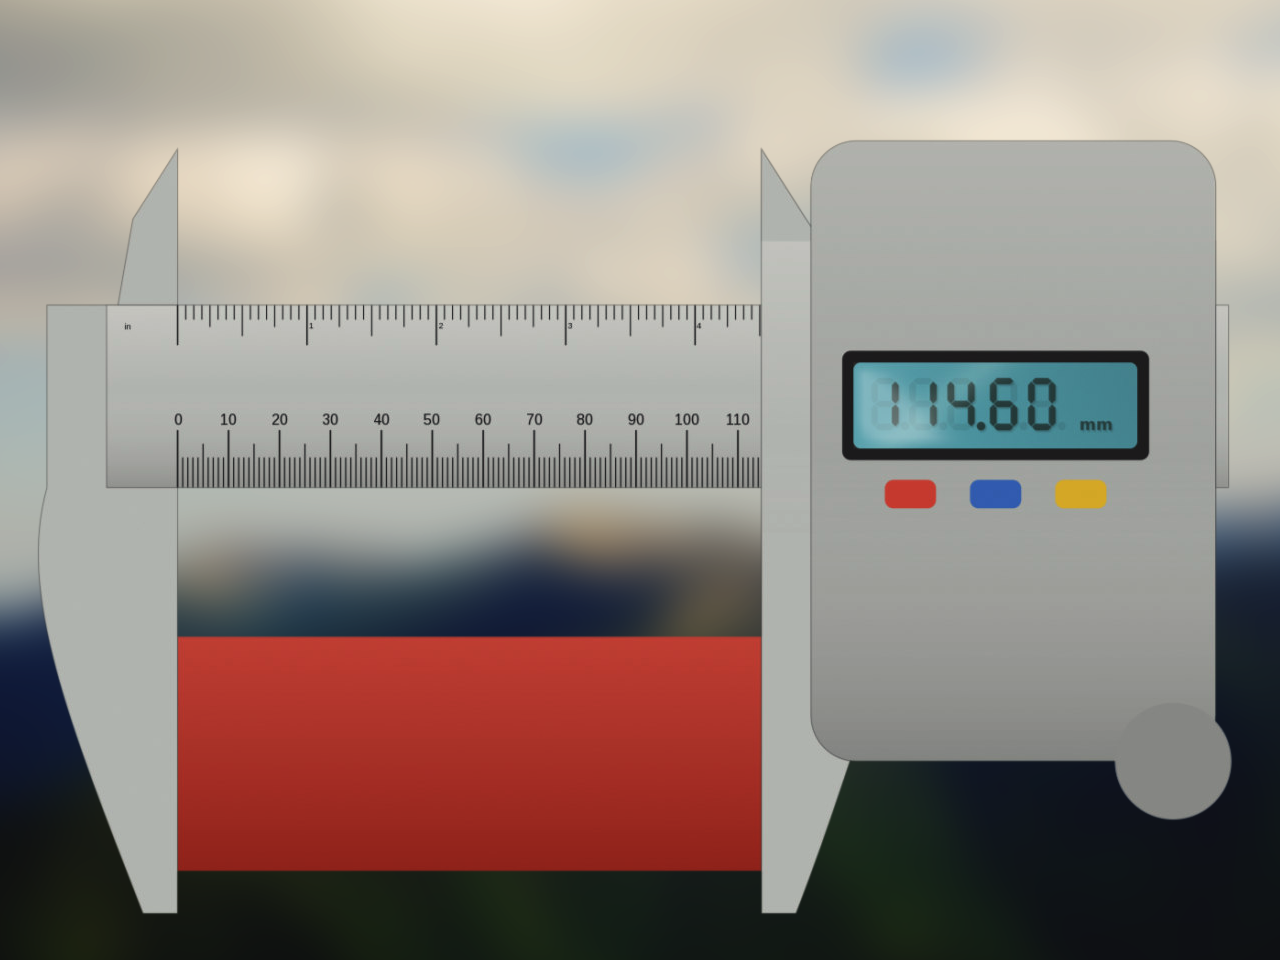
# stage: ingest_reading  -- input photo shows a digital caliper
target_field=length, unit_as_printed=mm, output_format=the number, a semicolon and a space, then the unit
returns 114.60; mm
